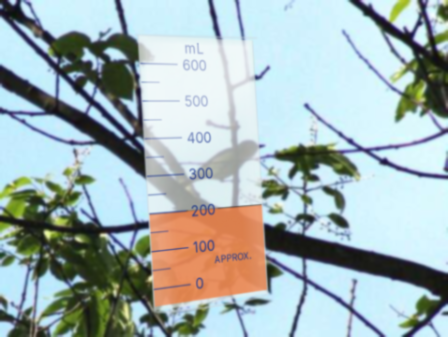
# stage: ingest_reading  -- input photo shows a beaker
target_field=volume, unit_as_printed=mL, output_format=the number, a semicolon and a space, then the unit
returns 200; mL
